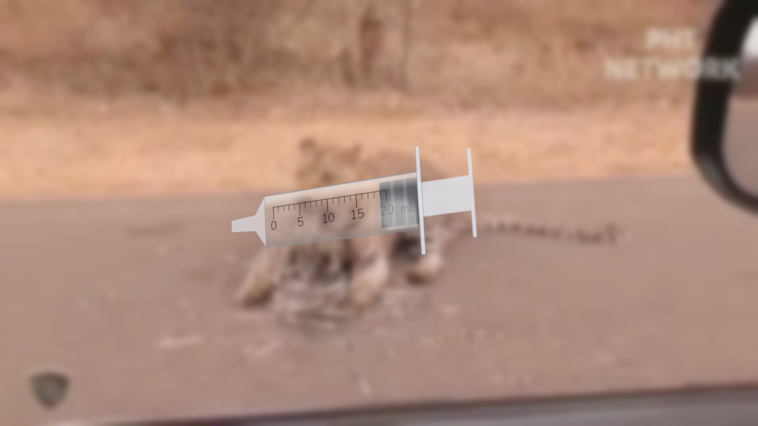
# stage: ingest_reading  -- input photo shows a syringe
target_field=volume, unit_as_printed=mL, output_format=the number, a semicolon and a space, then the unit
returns 19; mL
